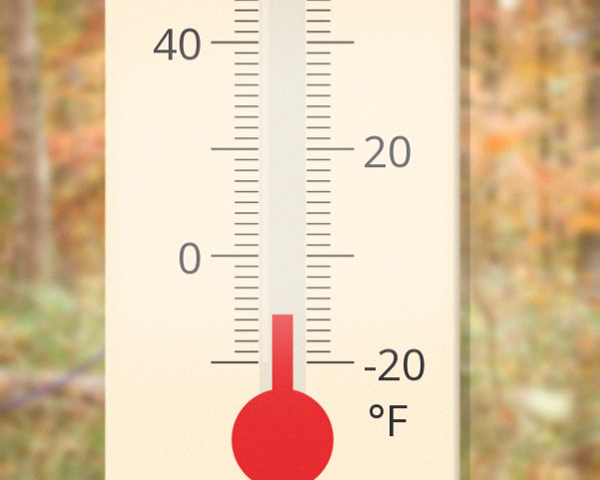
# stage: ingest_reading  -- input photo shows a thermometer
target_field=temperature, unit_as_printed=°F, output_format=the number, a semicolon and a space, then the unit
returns -11; °F
